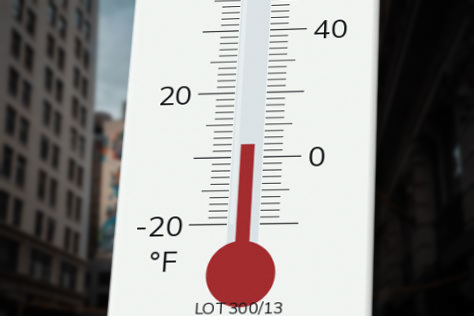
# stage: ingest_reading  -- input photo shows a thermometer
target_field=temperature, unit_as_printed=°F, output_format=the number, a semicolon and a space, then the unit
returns 4; °F
